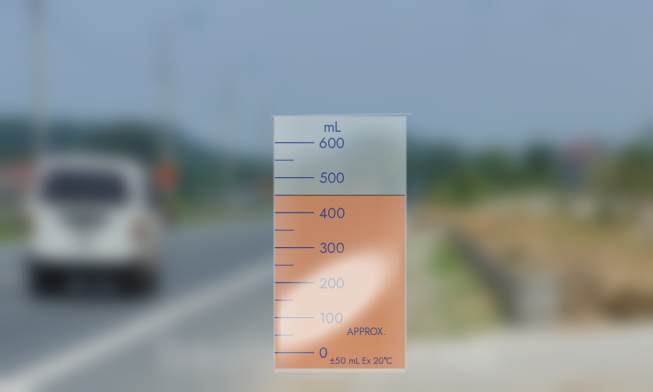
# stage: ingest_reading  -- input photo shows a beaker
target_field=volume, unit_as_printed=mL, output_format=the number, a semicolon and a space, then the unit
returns 450; mL
